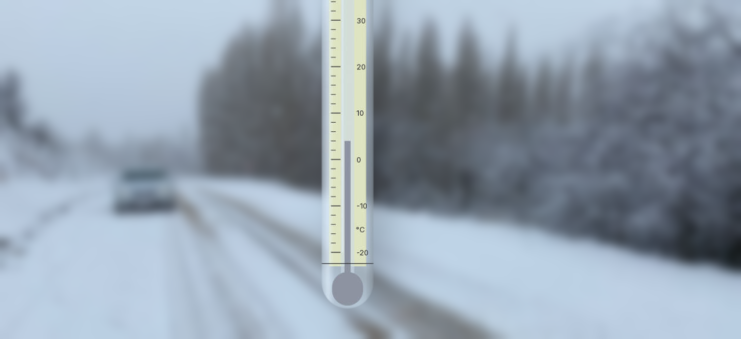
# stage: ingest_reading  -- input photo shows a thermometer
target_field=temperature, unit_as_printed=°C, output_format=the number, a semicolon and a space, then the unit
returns 4; °C
